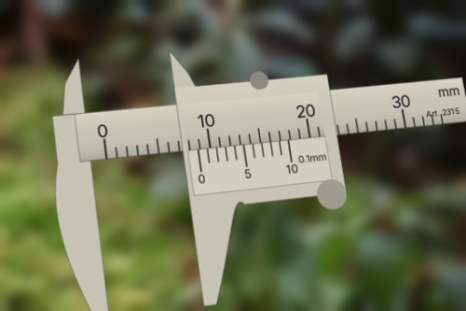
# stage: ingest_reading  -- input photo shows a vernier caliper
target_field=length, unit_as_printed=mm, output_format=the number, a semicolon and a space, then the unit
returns 8.8; mm
